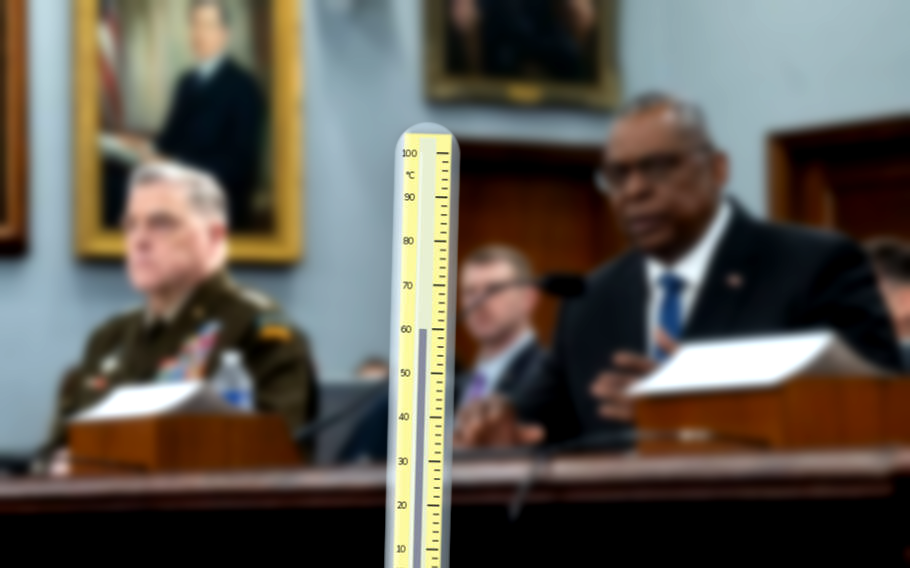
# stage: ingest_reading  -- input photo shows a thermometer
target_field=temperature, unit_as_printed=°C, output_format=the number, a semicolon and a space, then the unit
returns 60; °C
